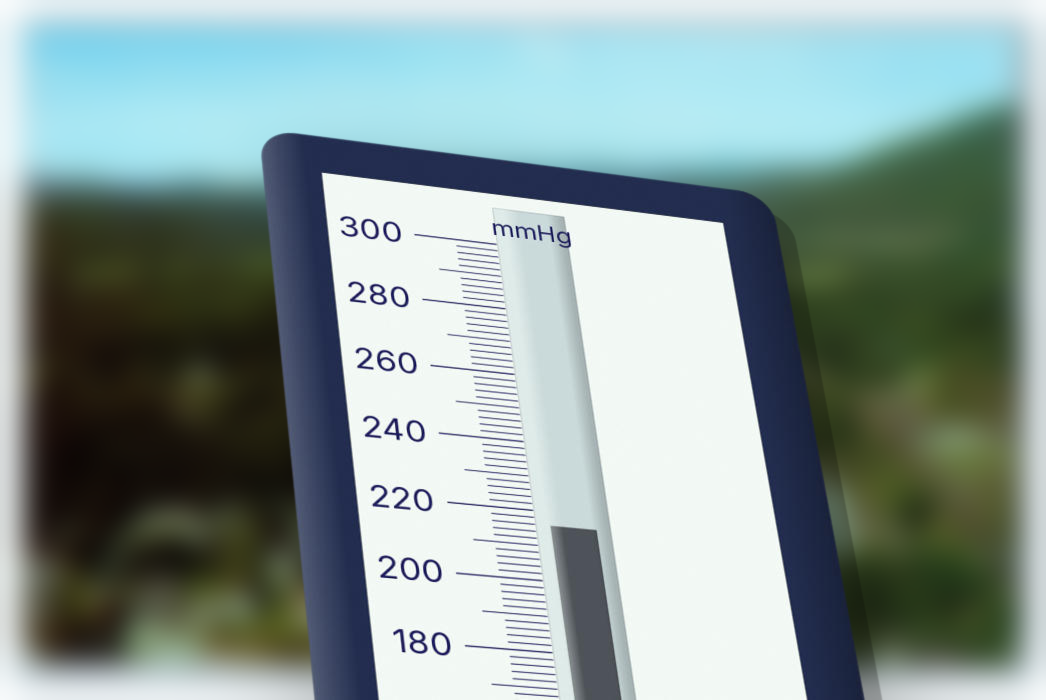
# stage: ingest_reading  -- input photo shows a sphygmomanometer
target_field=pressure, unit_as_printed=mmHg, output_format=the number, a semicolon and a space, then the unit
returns 216; mmHg
